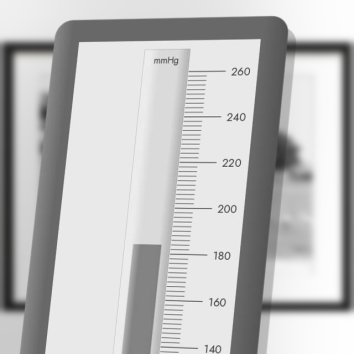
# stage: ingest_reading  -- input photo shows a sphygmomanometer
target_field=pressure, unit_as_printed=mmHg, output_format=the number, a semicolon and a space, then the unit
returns 184; mmHg
